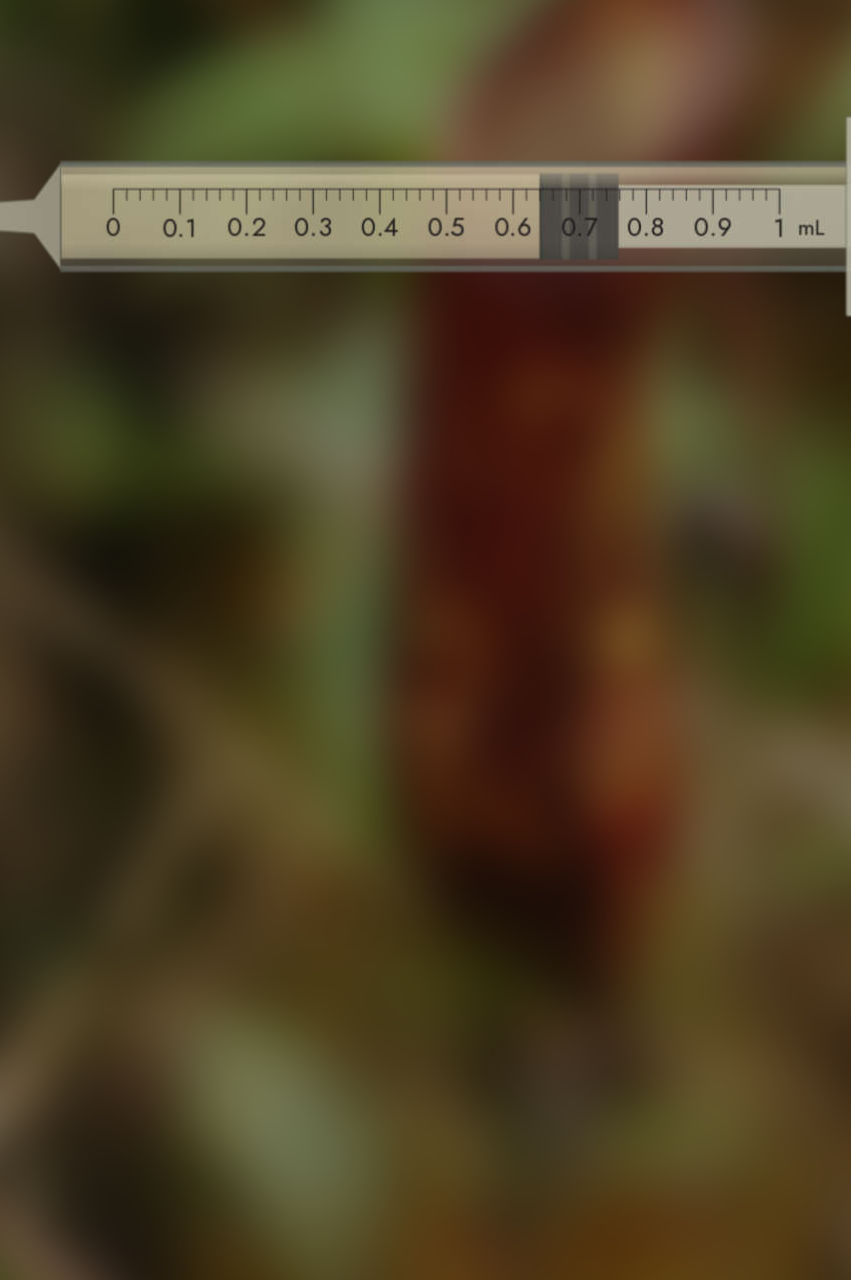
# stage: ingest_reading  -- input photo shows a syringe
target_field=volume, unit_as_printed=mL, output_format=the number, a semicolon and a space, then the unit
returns 0.64; mL
